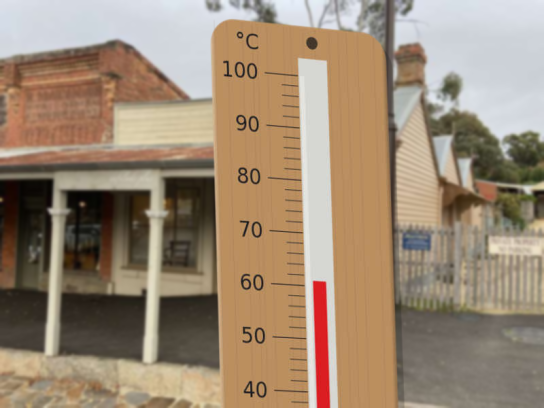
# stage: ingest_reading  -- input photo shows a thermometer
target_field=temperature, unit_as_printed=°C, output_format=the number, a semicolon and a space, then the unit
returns 61; °C
